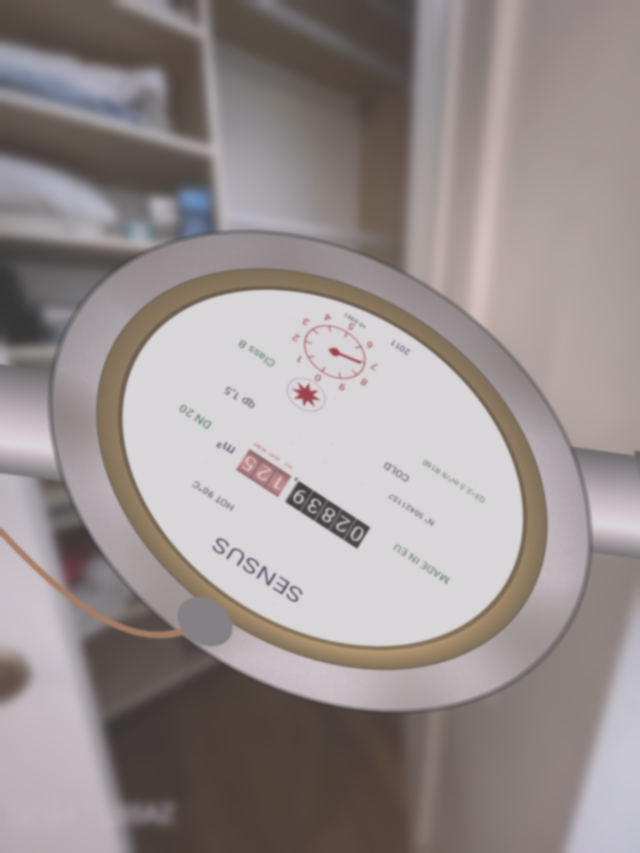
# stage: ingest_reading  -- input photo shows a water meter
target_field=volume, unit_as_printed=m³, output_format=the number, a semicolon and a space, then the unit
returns 2839.1257; m³
